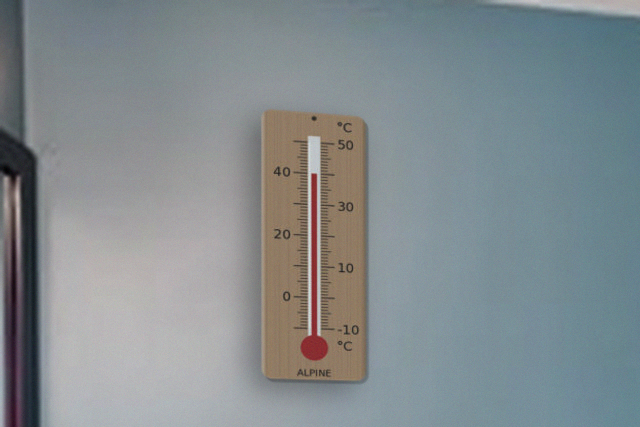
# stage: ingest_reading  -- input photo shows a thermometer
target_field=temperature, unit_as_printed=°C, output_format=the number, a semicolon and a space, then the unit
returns 40; °C
